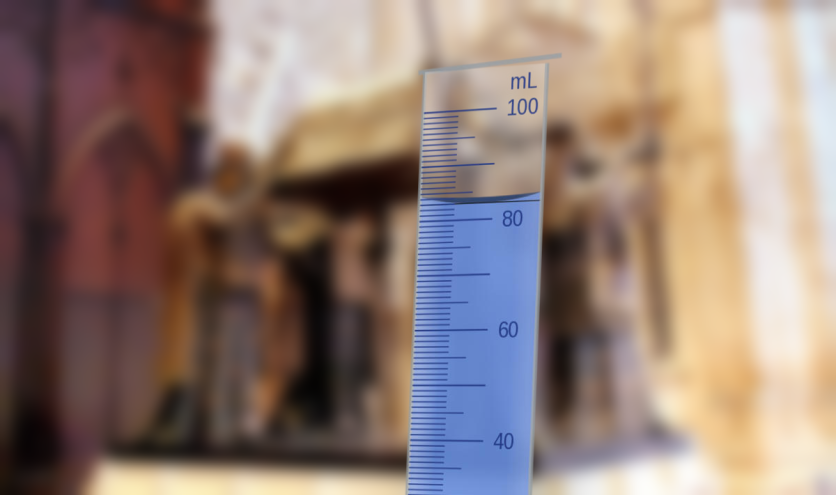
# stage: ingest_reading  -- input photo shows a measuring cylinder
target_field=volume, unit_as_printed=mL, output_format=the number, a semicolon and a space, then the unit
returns 83; mL
